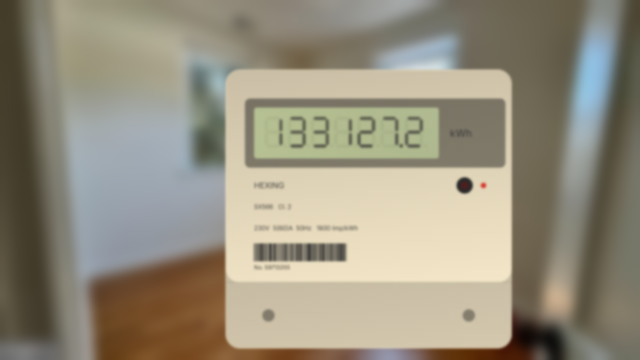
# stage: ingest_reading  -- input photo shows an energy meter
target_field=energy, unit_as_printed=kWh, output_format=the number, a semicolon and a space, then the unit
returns 133127.2; kWh
